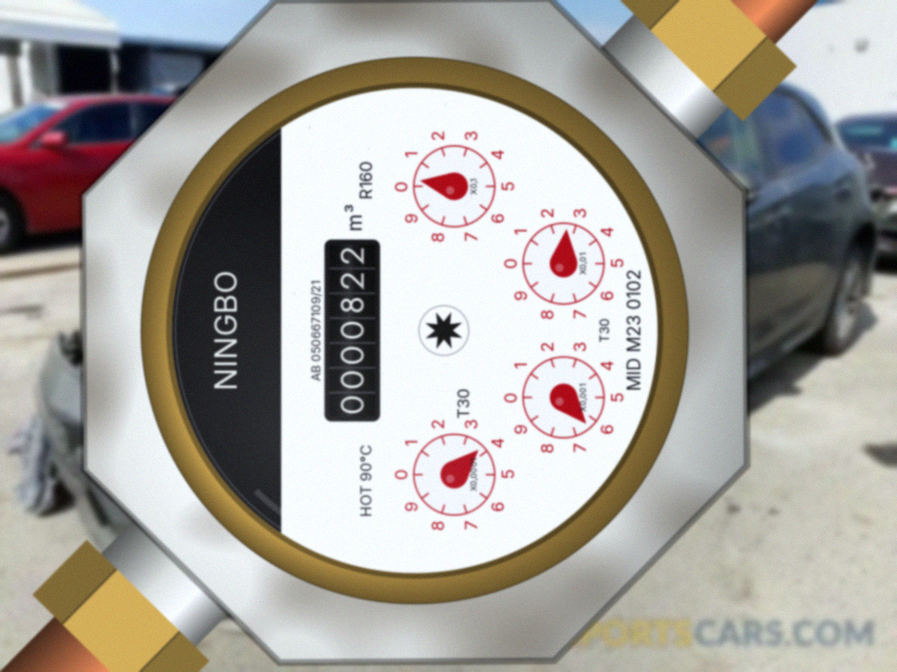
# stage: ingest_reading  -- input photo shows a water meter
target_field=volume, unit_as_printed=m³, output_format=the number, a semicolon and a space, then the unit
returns 822.0263; m³
